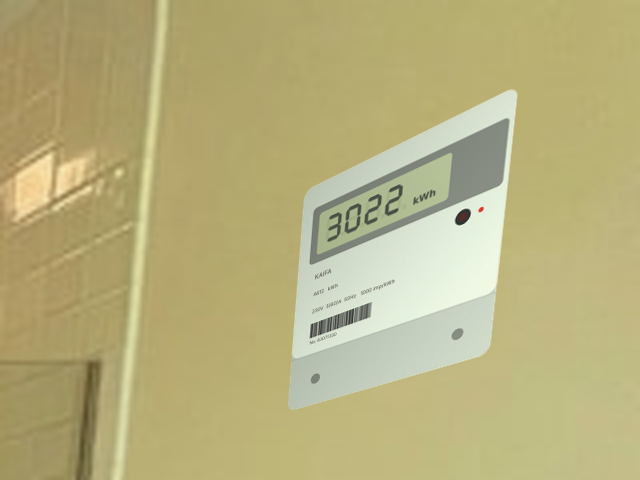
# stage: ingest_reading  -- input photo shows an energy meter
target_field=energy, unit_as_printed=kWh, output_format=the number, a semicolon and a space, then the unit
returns 3022; kWh
